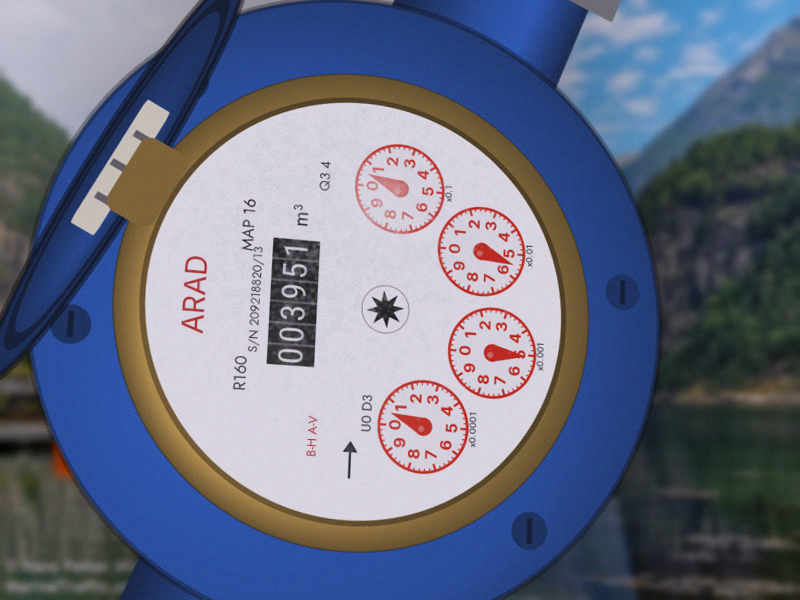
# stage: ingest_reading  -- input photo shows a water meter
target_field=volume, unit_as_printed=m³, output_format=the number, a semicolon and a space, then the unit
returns 3951.0550; m³
